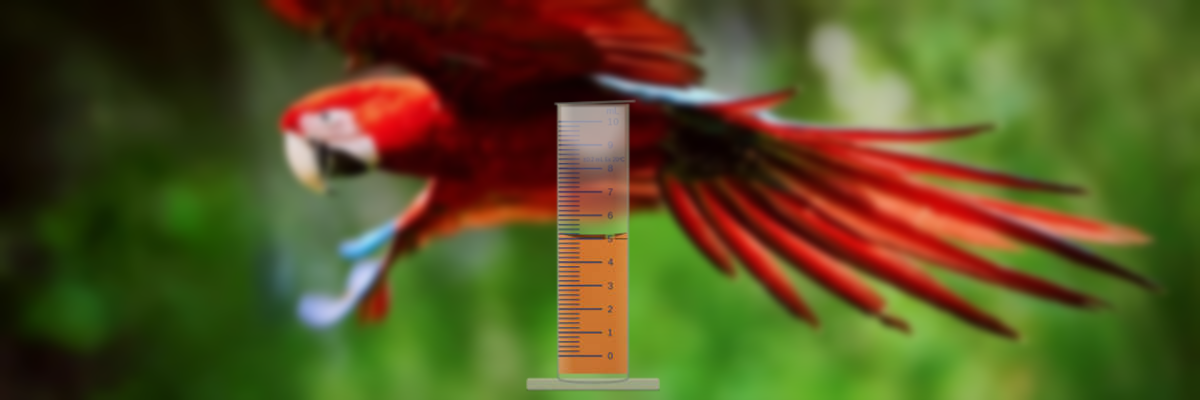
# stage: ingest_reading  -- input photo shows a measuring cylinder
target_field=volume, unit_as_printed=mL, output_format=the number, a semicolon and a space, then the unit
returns 5; mL
